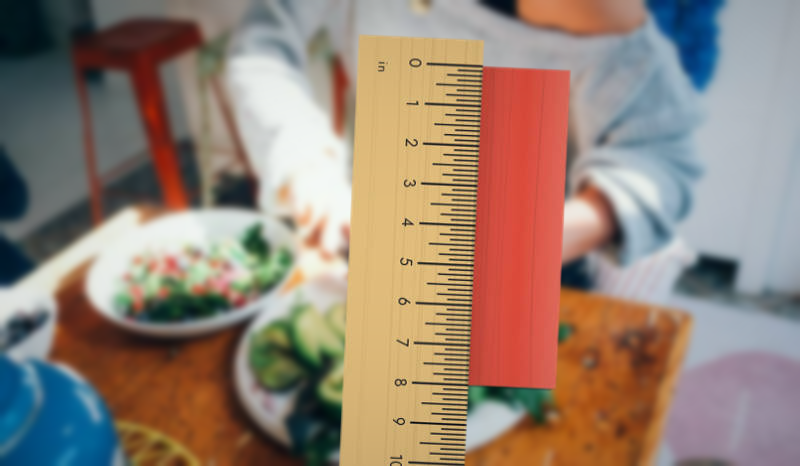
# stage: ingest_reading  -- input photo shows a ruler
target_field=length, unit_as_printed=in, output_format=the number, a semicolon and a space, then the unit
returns 8; in
